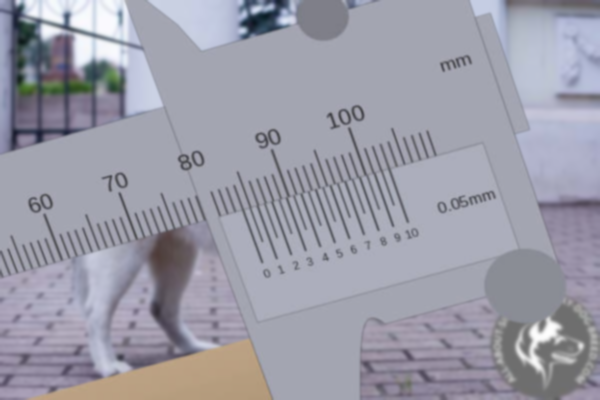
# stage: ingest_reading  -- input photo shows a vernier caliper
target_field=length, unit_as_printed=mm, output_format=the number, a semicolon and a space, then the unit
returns 84.0; mm
